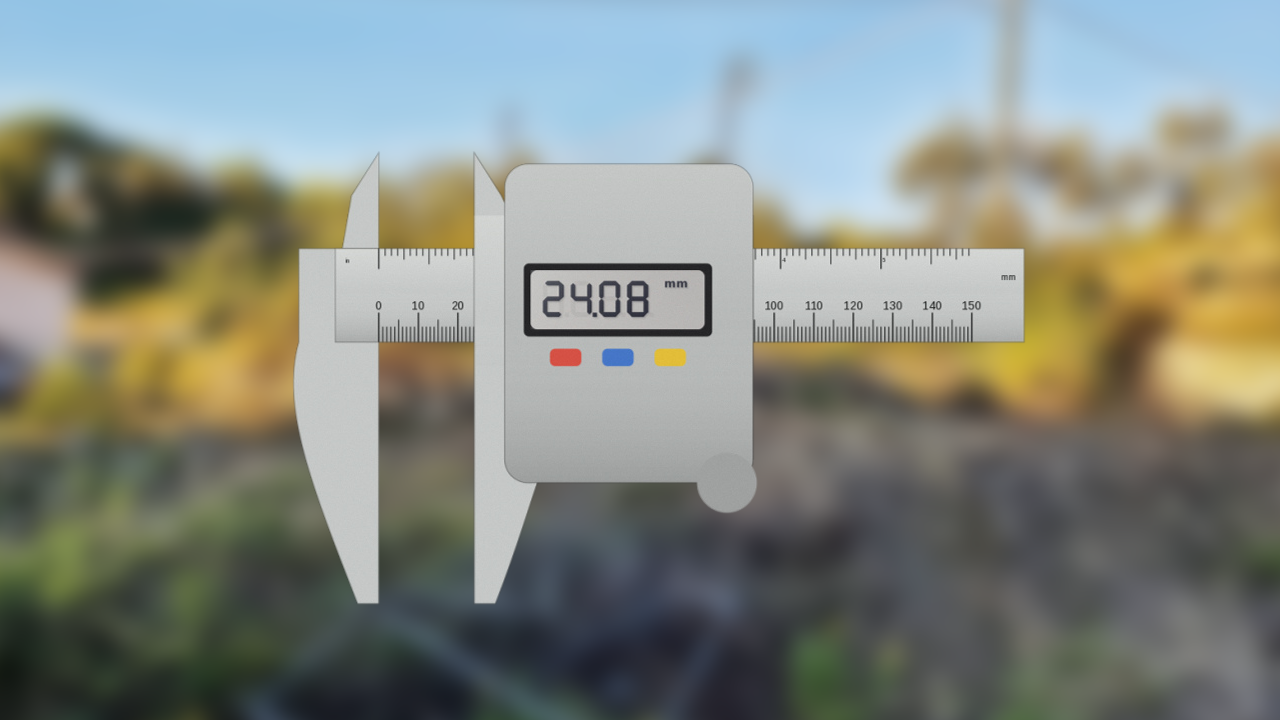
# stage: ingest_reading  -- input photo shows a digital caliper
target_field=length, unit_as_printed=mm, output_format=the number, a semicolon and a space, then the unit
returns 24.08; mm
